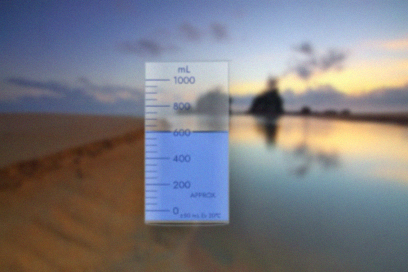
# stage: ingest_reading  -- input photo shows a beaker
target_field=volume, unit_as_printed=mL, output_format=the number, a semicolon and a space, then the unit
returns 600; mL
